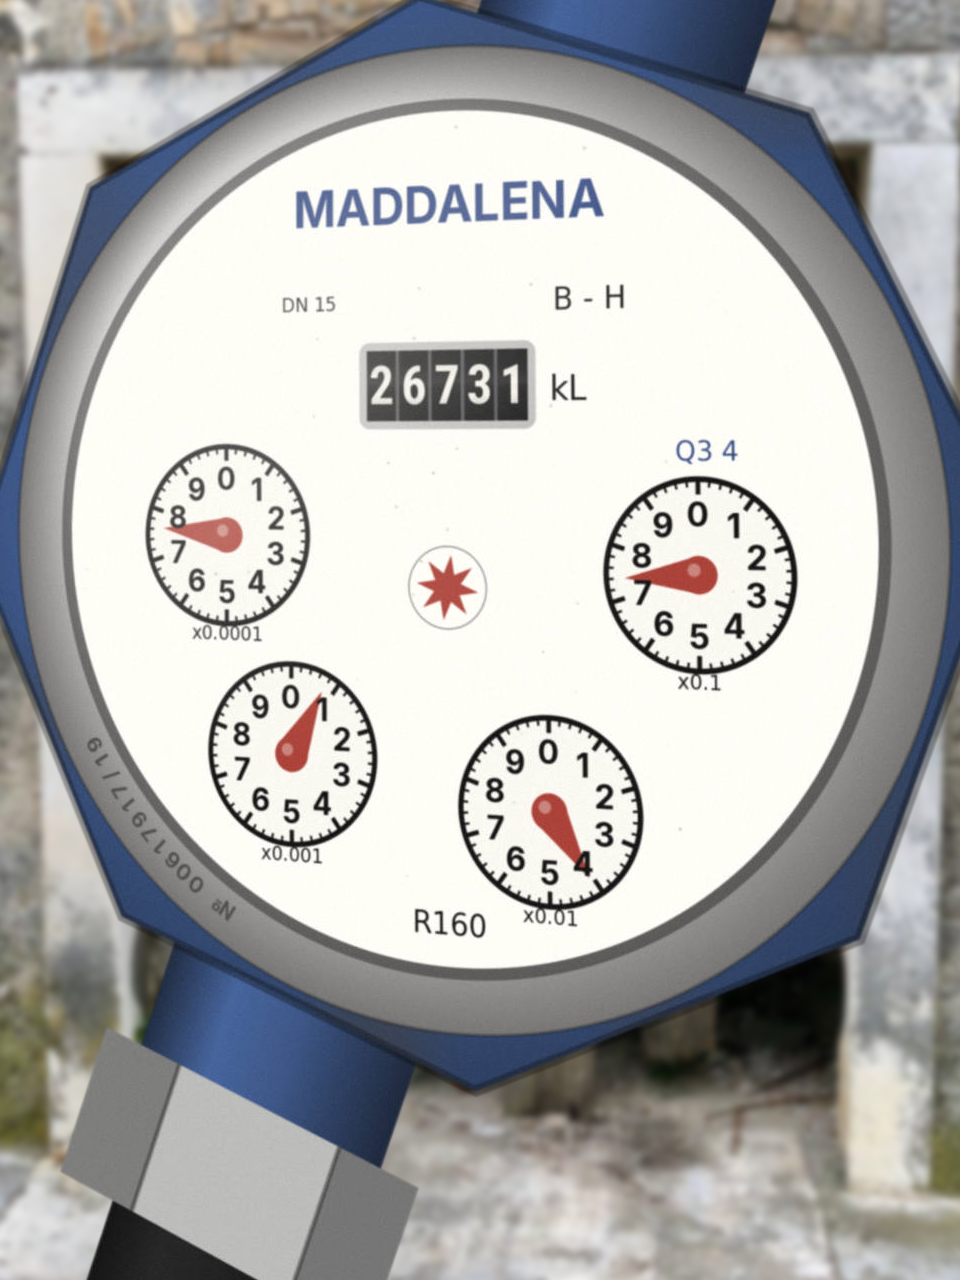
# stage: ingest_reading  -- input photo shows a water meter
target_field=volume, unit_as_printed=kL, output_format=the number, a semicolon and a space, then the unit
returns 26731.7407; kL
